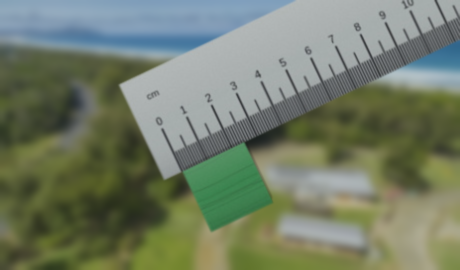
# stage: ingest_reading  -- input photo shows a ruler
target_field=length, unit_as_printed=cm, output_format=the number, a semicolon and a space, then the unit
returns 2.5; cm
